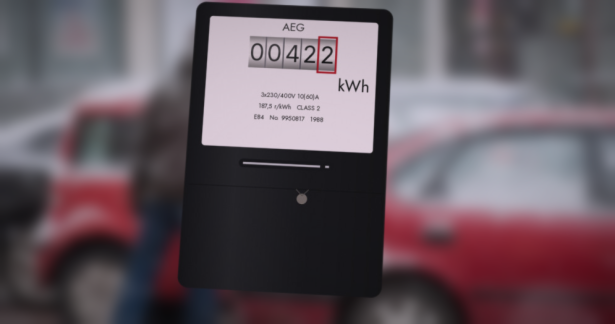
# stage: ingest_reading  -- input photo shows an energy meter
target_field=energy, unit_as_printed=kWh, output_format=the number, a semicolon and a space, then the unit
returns 42.2; kWh
